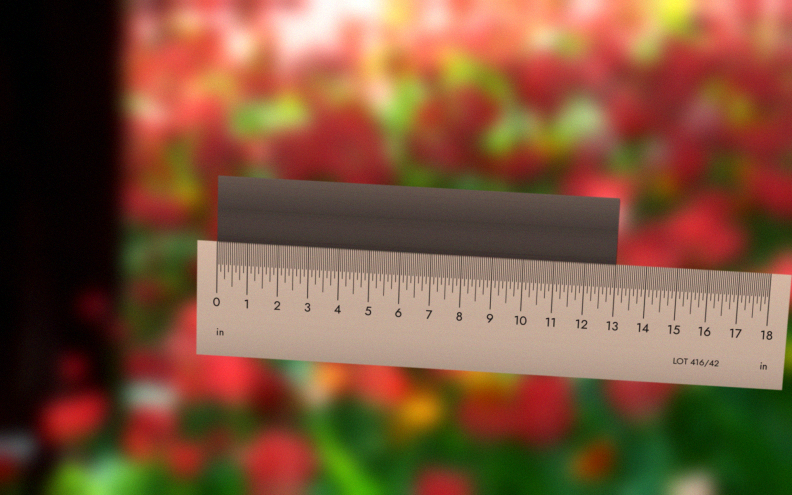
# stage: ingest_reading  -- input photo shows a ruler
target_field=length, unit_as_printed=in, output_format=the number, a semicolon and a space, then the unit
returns 13; in
